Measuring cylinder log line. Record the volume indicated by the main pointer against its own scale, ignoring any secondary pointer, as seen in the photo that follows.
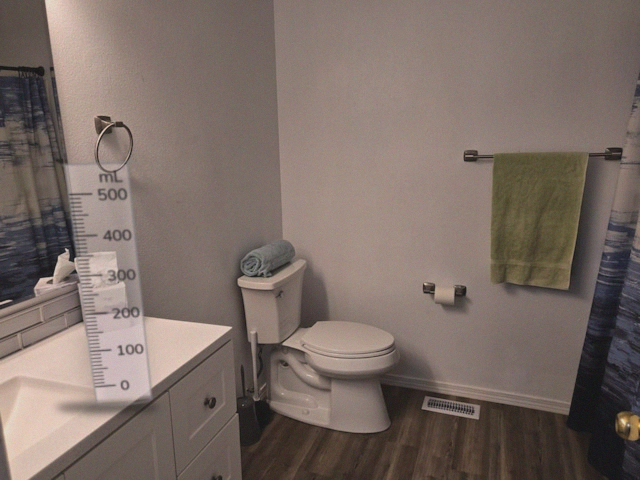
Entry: 200 mL
